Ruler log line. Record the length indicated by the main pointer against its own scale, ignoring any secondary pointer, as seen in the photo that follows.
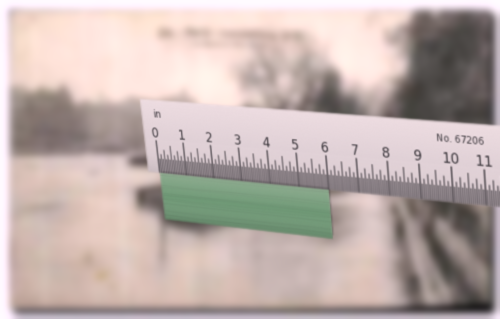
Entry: 6 in
